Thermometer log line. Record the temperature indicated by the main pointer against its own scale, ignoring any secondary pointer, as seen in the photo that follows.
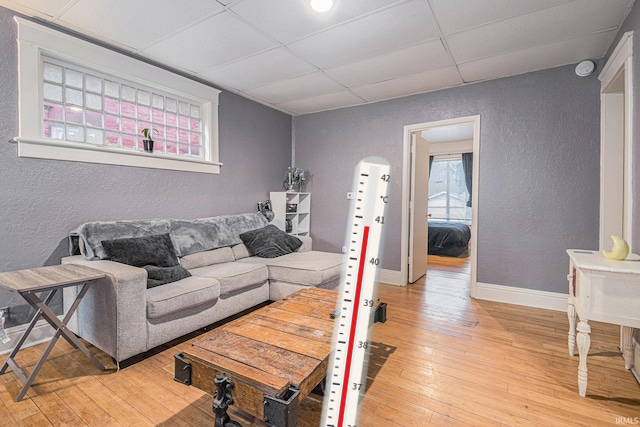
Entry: 40.8 °C
